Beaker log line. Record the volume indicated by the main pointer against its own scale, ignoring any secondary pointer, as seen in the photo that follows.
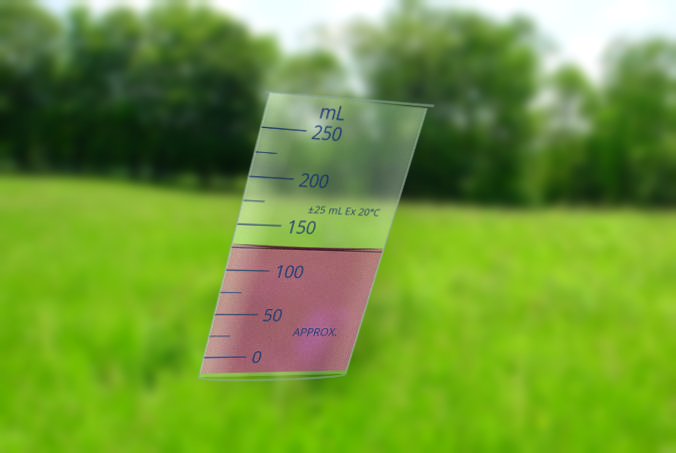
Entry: 125 mL
